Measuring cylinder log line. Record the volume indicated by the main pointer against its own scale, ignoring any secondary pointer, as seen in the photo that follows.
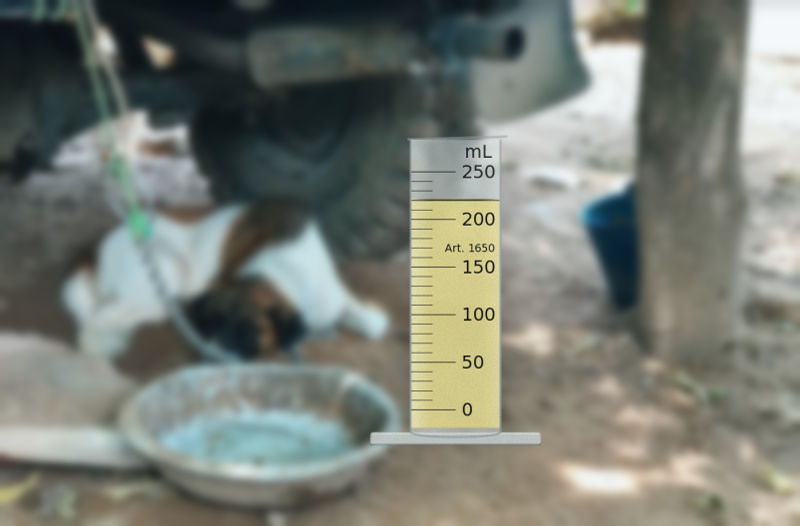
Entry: 220 mL
